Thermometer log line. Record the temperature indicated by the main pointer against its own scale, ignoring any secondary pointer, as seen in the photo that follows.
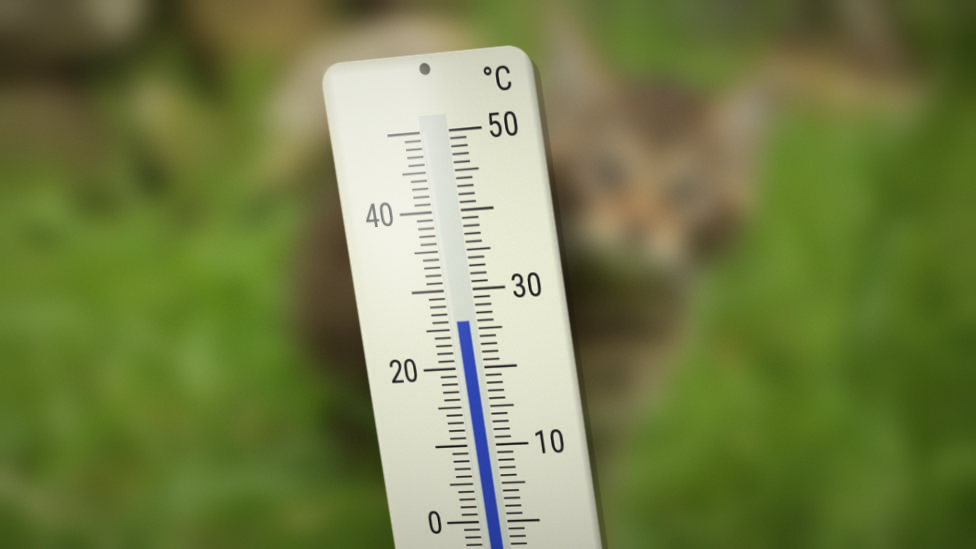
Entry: 26 °C
